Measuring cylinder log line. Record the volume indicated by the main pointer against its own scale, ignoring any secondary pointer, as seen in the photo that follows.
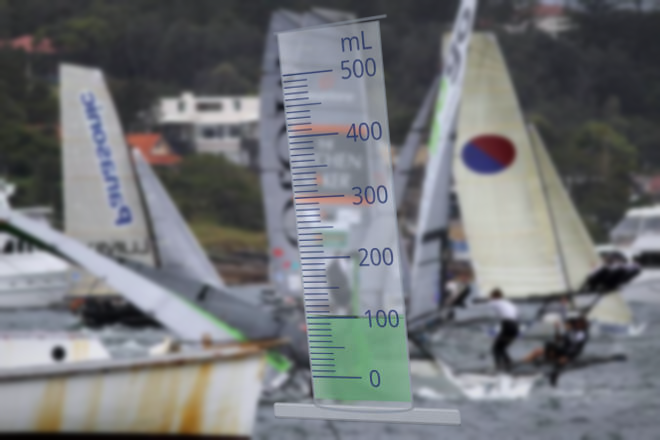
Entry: 100 mL
